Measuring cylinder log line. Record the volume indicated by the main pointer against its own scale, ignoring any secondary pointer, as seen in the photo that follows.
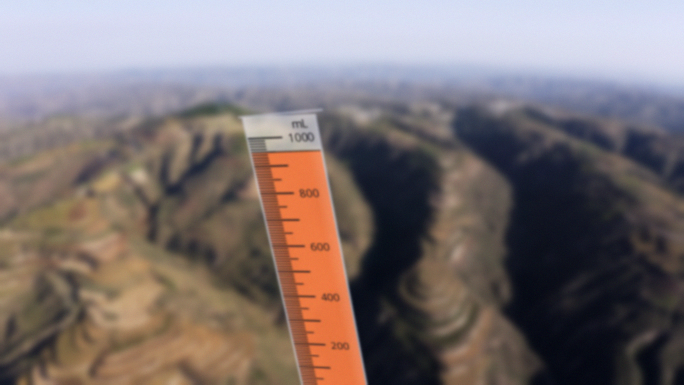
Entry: 950 mL
